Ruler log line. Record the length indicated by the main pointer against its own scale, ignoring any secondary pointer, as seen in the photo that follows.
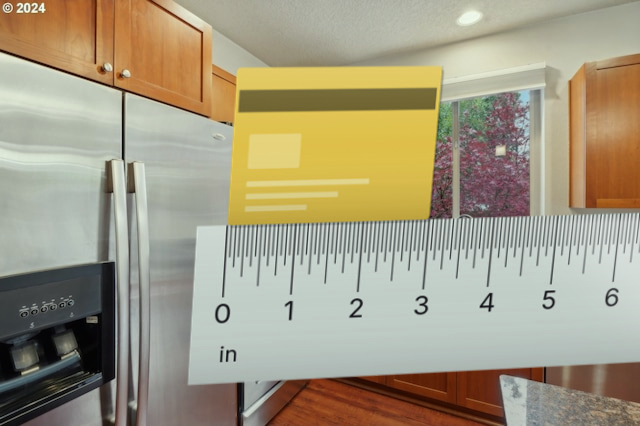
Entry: 3 in
